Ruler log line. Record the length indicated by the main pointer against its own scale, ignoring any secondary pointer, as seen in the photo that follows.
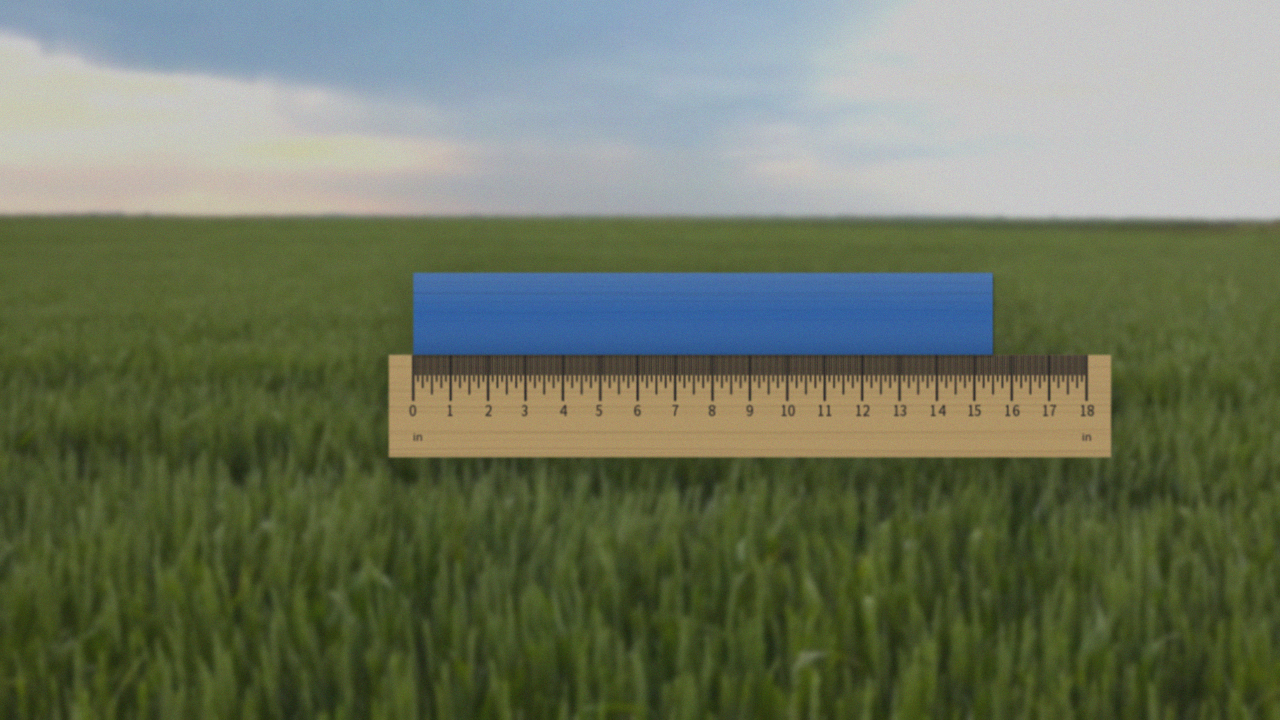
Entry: 15.5 in
